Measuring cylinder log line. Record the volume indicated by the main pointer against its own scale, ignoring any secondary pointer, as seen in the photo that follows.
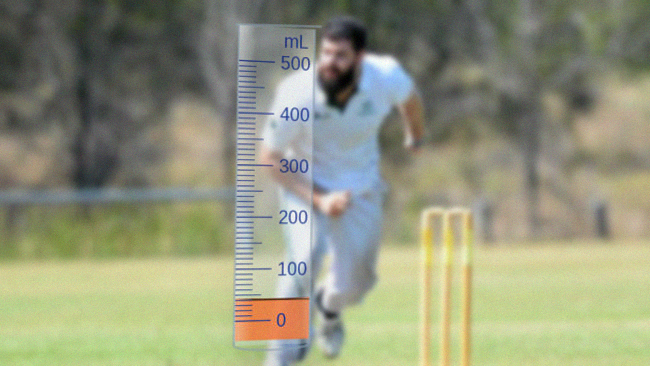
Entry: 40 mL
